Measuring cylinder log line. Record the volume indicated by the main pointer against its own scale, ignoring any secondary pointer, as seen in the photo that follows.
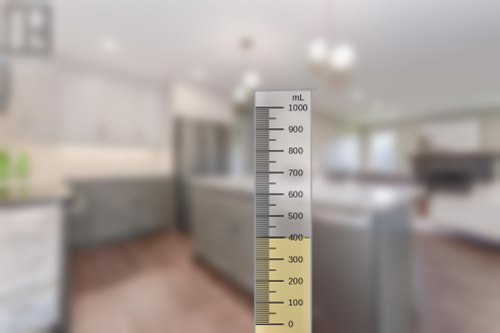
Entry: 400 mL
